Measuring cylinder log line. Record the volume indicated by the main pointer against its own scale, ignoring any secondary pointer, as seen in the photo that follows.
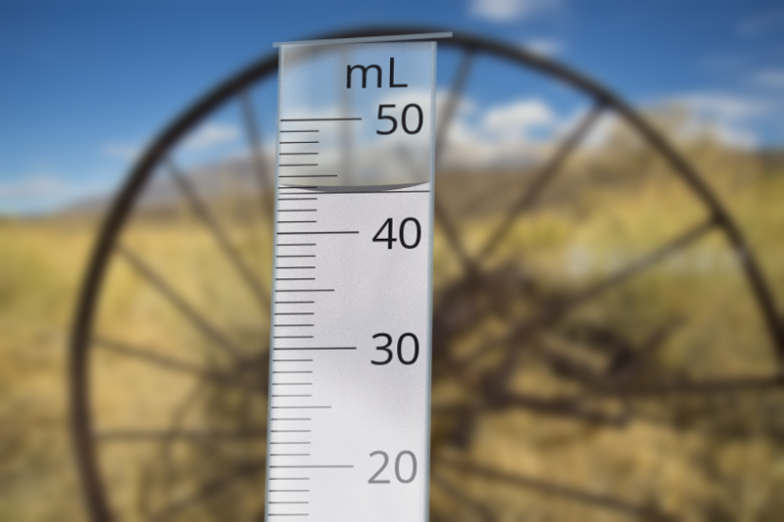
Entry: 43.5 mL
